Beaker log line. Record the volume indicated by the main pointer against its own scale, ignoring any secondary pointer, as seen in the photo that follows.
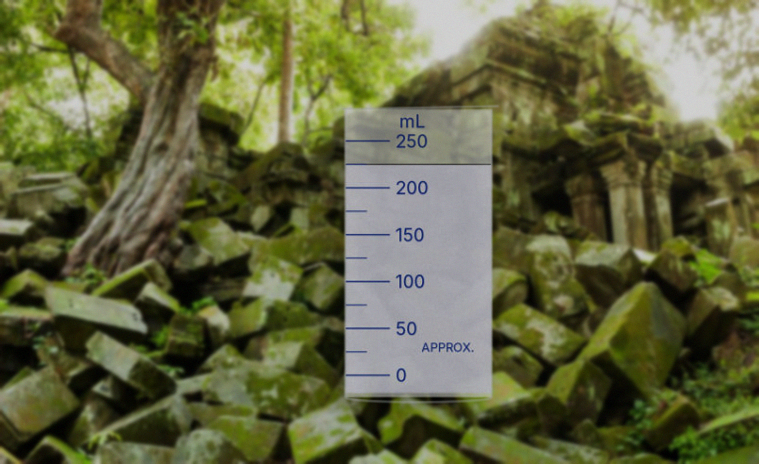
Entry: 225 mL
